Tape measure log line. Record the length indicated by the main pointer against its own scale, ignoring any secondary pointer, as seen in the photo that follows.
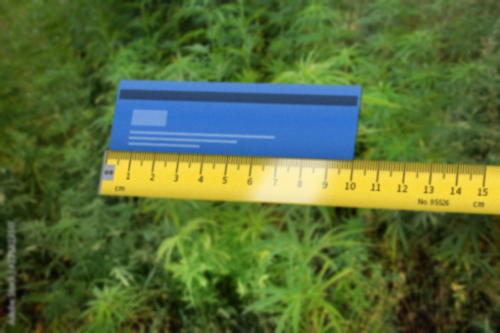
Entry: 10 cm
